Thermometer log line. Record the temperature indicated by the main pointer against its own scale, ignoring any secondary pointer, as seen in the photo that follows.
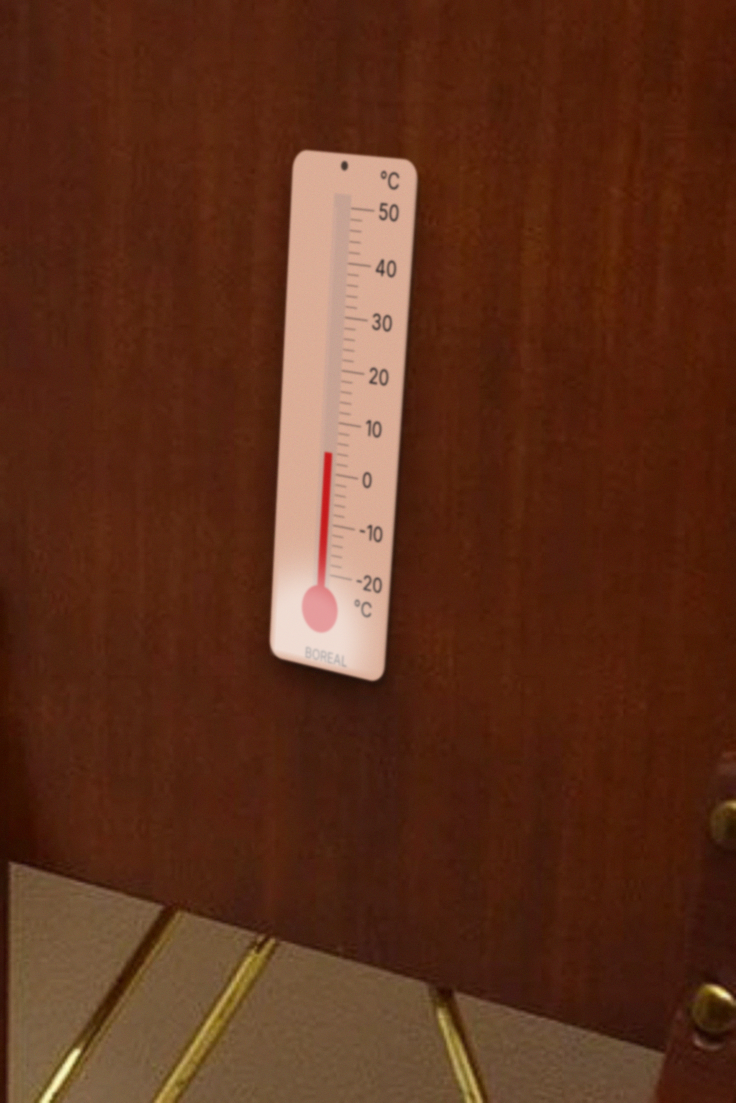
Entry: 4 °C
